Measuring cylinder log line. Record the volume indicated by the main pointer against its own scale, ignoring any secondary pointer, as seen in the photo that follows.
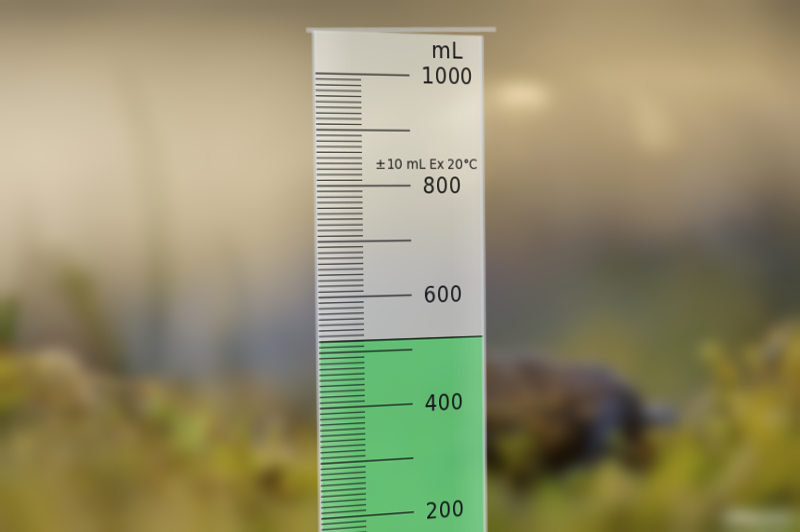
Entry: 520 mL
